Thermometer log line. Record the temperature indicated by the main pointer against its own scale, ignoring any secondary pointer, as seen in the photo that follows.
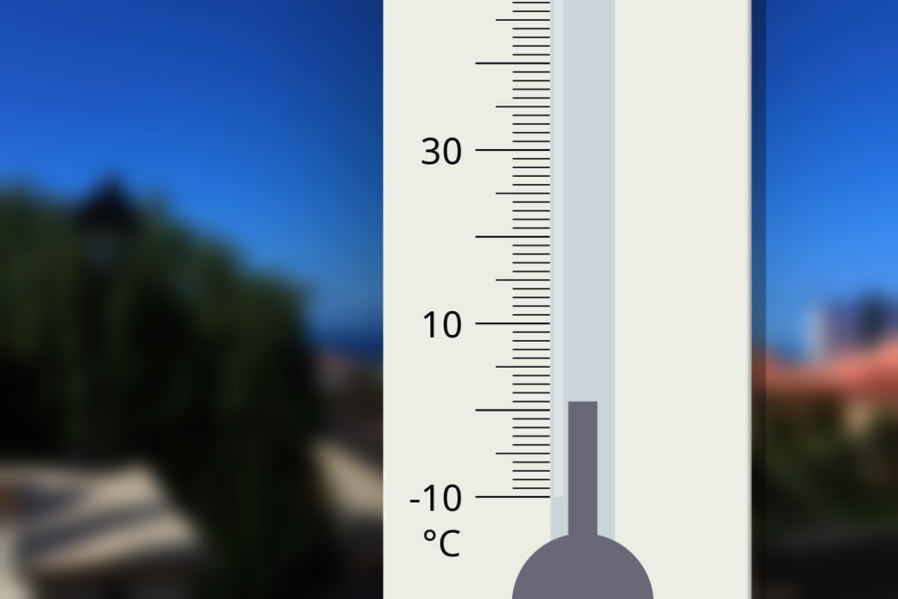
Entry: 1 °C
